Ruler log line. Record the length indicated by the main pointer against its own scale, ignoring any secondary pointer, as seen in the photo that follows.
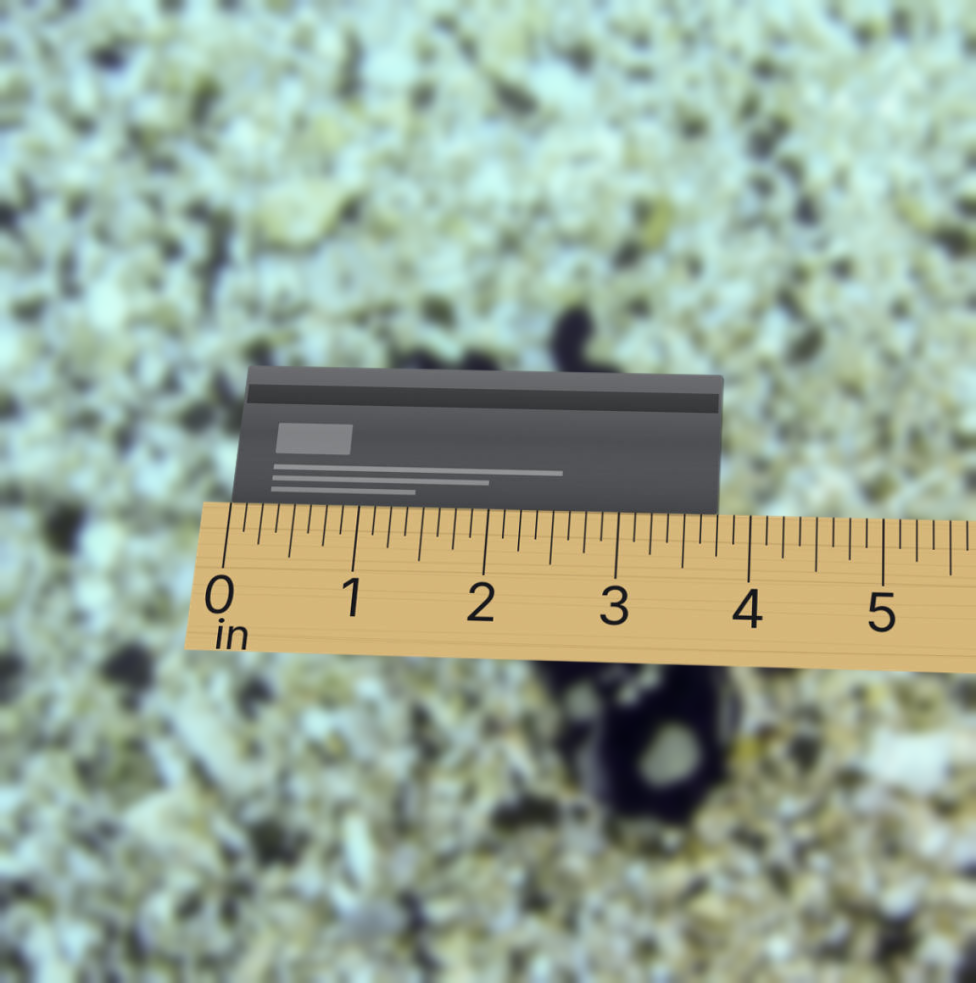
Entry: 3.75 in
